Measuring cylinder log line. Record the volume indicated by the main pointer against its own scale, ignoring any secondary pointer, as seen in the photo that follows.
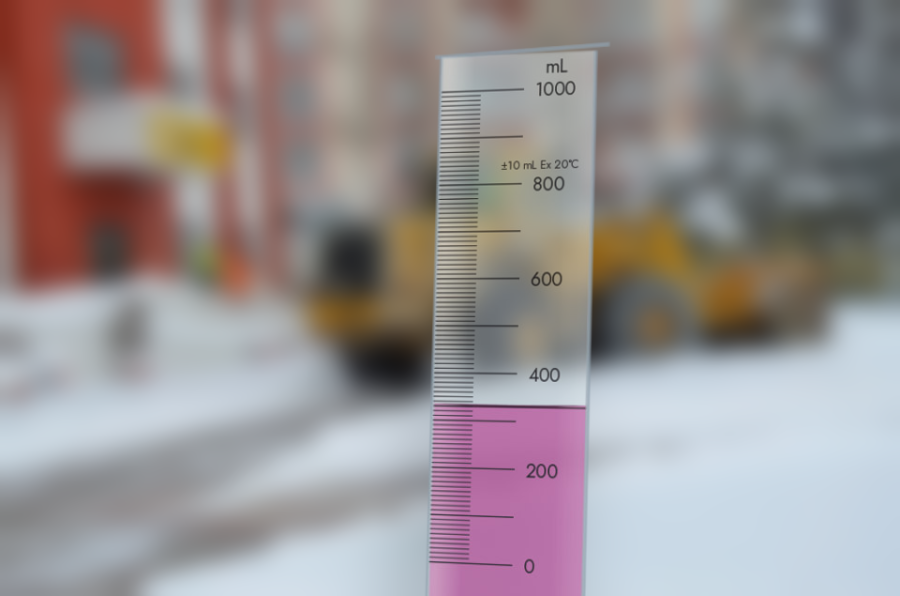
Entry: 330 mL
